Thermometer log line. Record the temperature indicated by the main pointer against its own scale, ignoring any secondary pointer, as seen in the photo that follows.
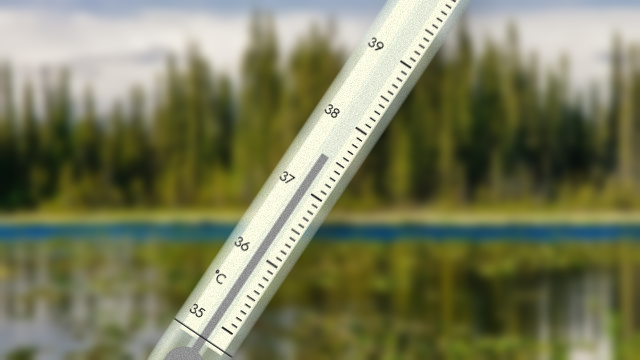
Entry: 37.5 °C
